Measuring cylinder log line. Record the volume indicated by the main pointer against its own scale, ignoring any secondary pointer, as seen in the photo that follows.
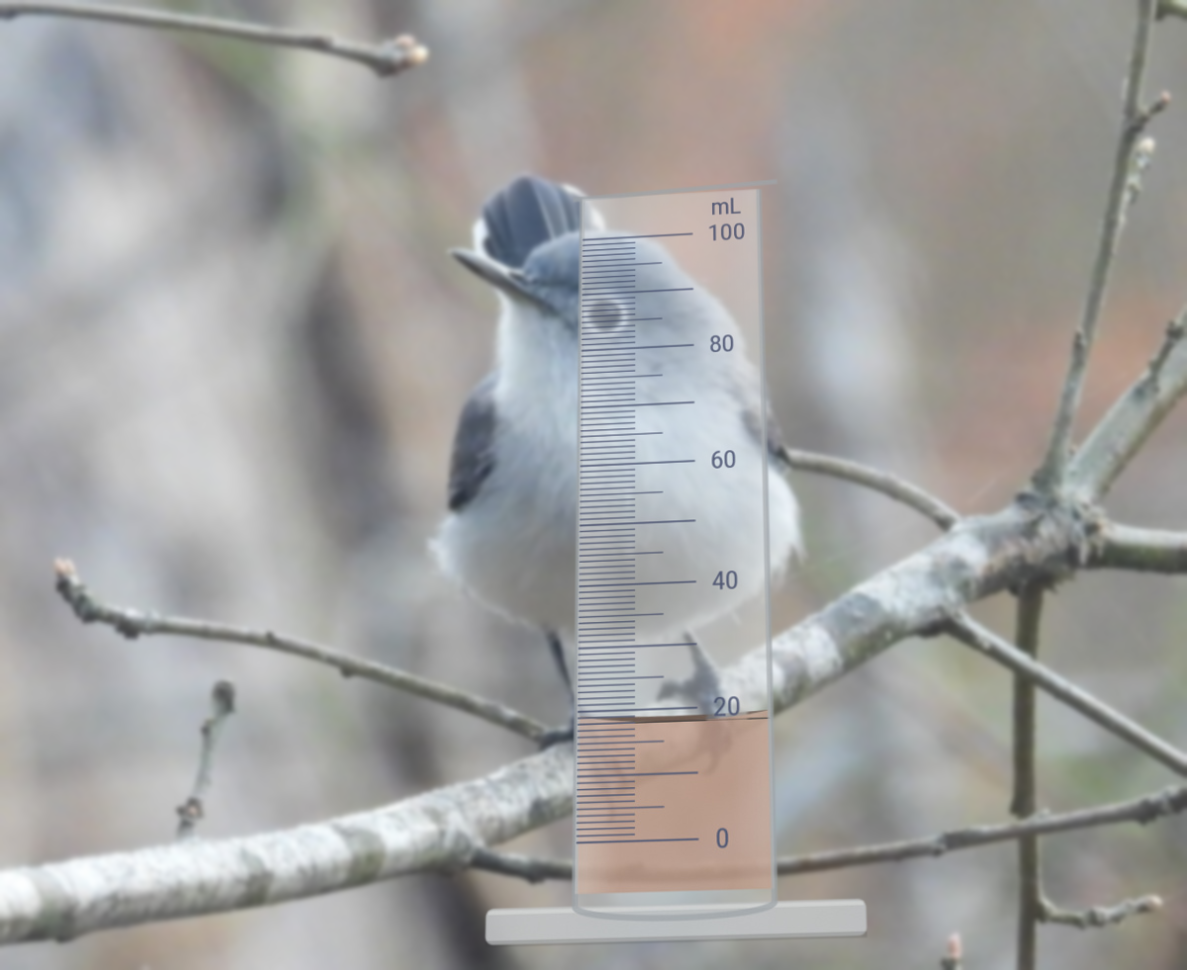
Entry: 18 mL
